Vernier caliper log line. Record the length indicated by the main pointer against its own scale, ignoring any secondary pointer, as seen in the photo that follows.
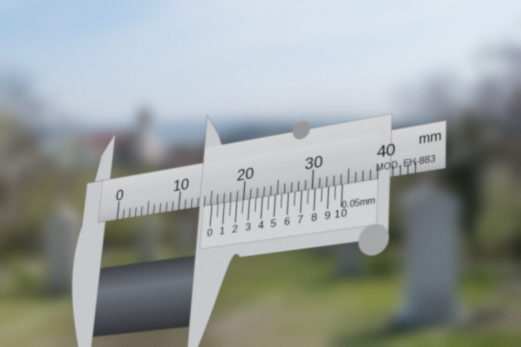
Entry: 15.2 mm
